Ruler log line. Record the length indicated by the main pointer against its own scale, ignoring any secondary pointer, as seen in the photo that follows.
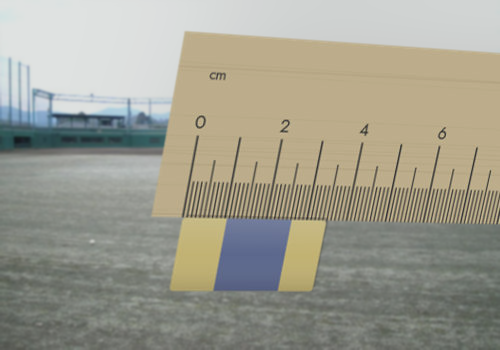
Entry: 3.5 cm
